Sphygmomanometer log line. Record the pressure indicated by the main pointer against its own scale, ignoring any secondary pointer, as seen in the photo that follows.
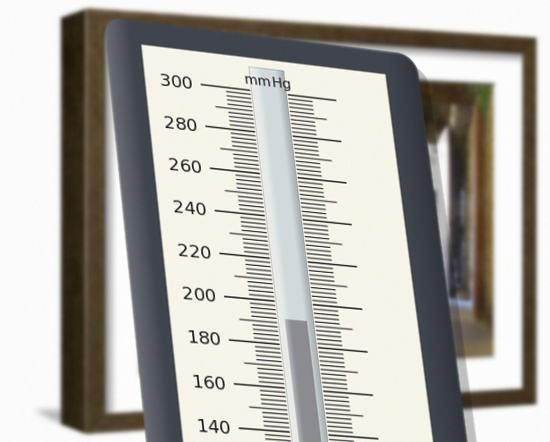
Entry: 192 mmHg
